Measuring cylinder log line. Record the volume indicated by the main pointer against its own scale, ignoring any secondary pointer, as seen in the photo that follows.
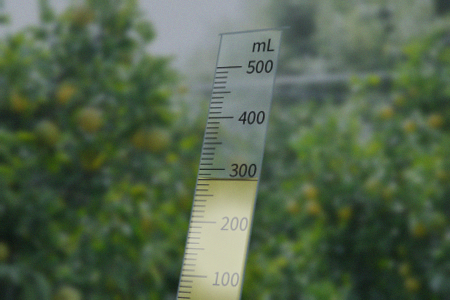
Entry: 280 mL
